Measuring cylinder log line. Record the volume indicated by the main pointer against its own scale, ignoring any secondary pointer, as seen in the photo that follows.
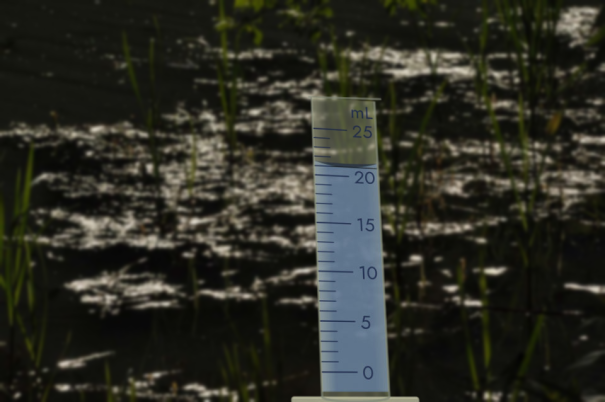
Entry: 21 mL
